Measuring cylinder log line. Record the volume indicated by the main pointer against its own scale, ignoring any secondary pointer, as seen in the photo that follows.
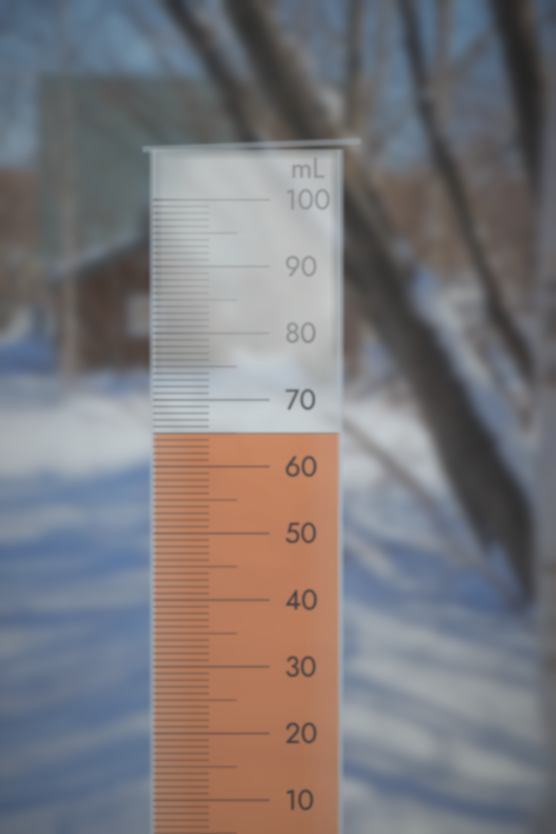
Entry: 65 mL
